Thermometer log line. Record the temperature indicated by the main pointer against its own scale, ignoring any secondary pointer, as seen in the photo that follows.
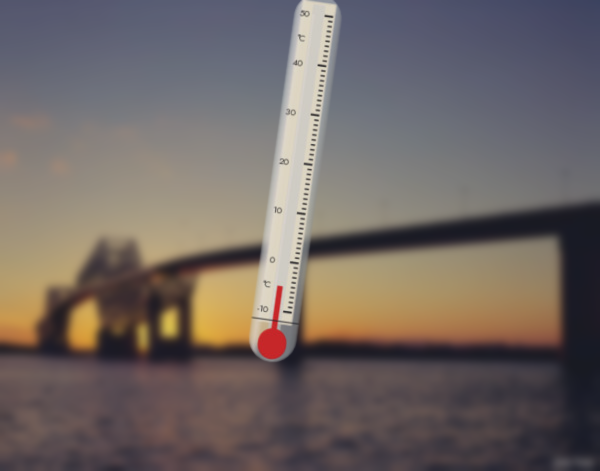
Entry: -5 °C
